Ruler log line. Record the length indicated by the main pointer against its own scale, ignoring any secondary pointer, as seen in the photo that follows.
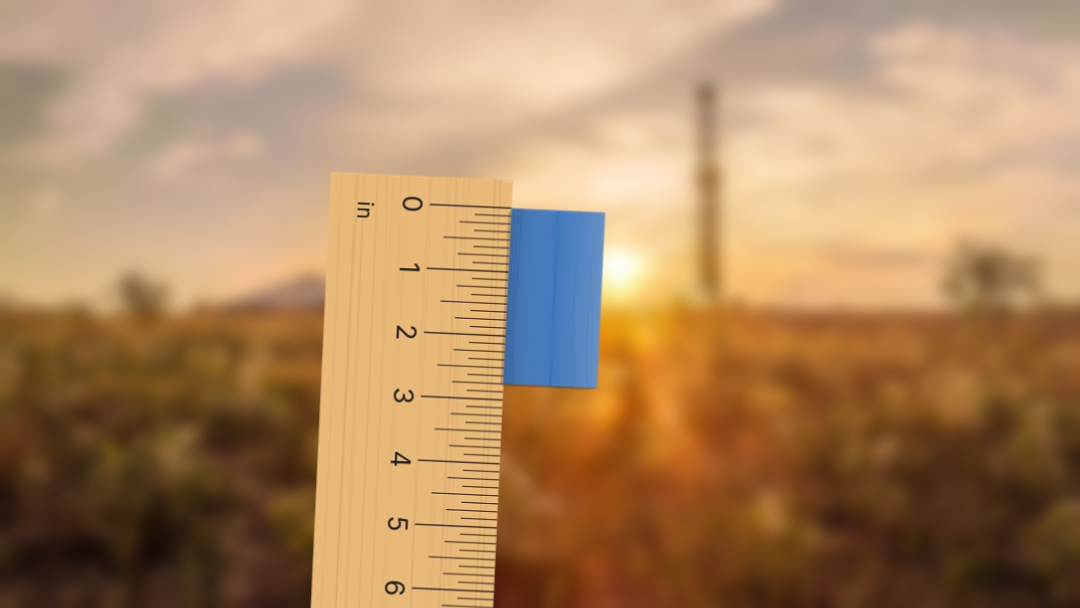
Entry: 2.75 in
